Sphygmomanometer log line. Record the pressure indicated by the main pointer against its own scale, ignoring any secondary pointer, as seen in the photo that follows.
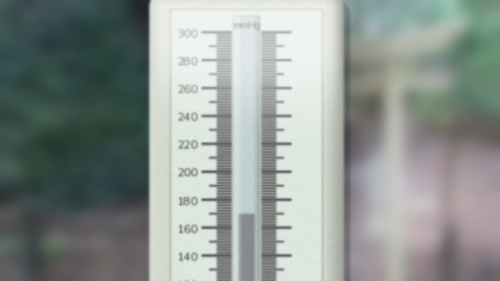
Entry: 170 mmHg
